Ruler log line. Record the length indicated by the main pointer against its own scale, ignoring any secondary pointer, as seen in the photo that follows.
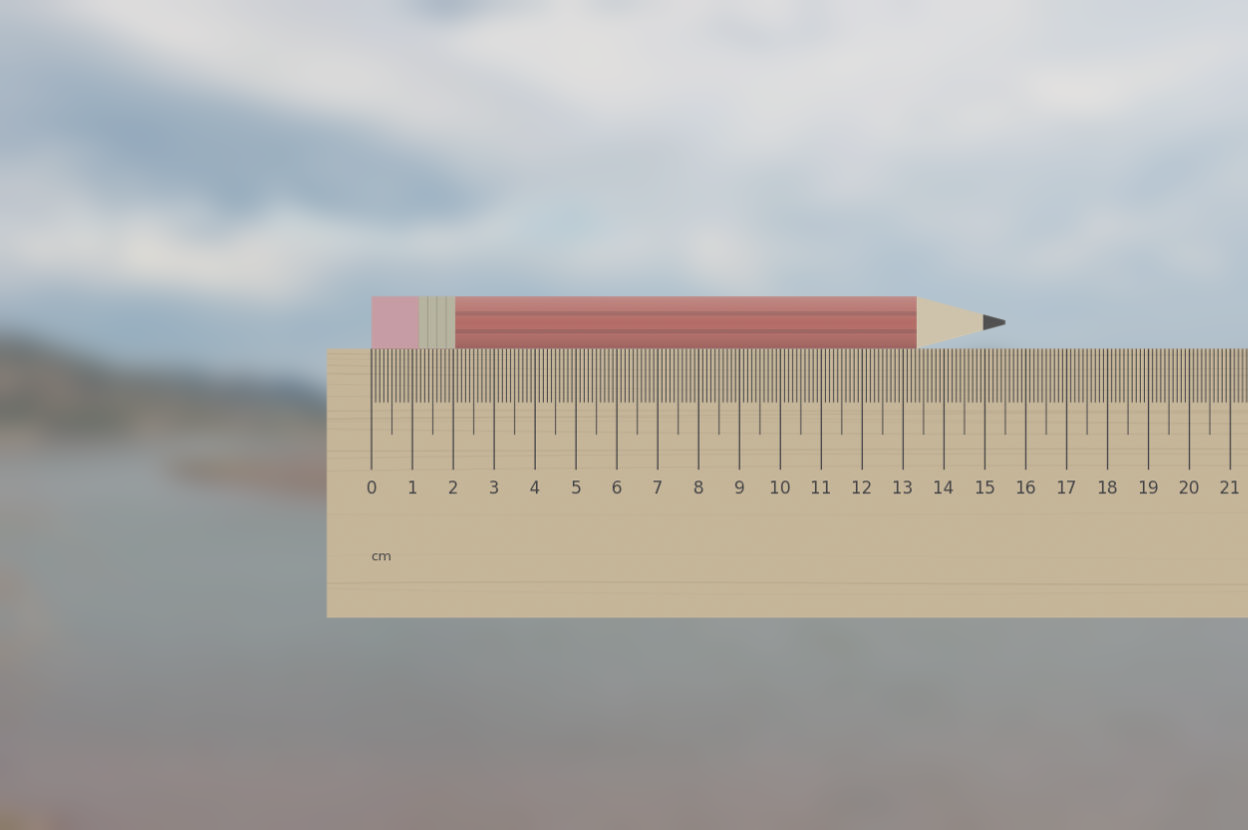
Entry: 15.5 cm
